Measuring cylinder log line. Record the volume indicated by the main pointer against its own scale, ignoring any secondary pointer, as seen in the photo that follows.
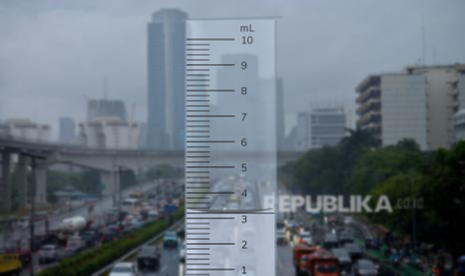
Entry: 3.2 mL
